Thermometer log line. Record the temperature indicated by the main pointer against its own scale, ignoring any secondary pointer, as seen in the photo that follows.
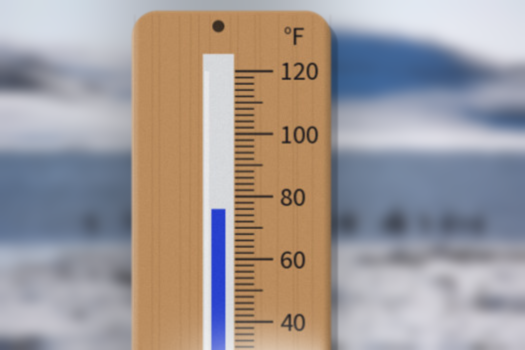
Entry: 76 °F
